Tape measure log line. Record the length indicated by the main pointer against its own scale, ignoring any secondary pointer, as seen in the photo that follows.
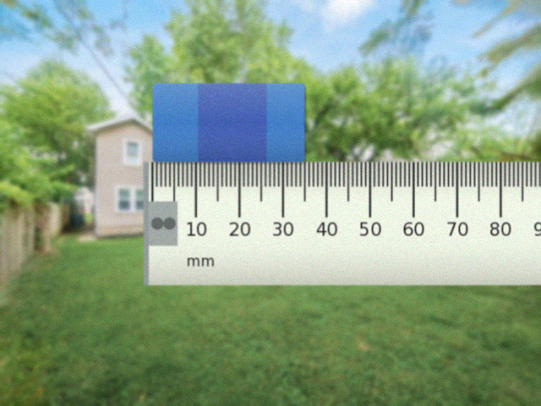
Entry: 35 mm
